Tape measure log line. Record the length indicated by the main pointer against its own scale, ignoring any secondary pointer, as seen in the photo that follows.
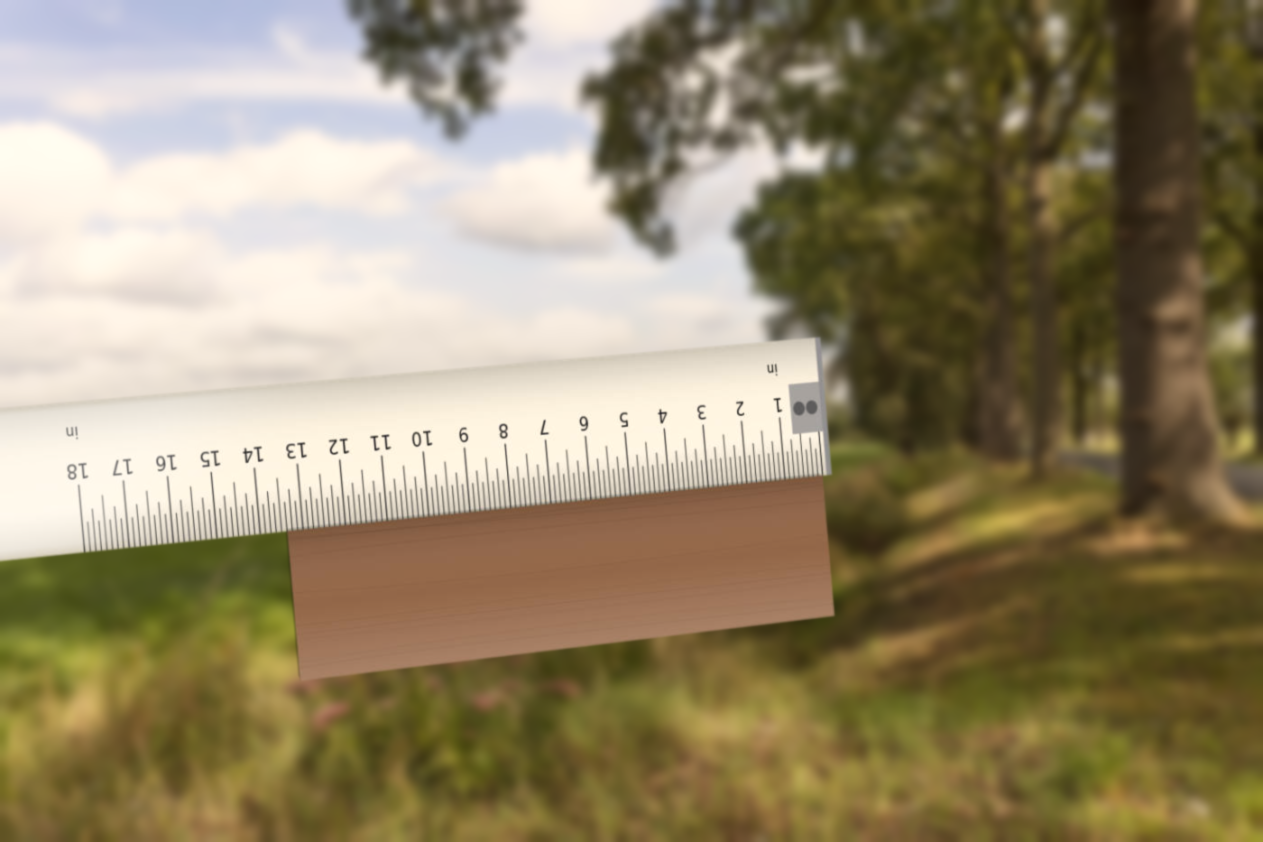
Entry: 13.375 in
